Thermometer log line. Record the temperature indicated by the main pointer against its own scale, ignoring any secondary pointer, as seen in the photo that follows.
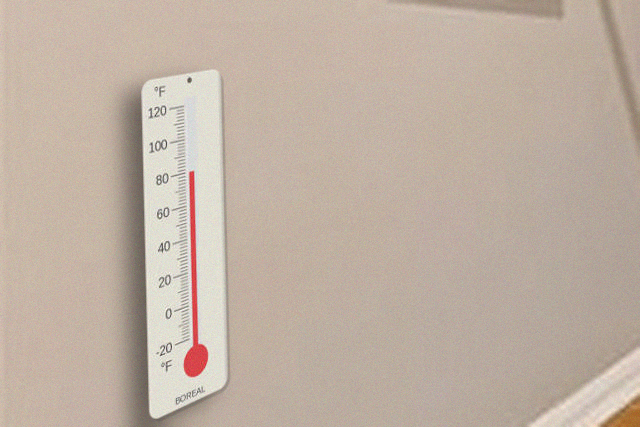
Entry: 80 °F
